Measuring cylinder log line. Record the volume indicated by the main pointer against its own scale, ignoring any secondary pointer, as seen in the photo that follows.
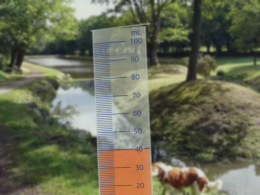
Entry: 40 mL
